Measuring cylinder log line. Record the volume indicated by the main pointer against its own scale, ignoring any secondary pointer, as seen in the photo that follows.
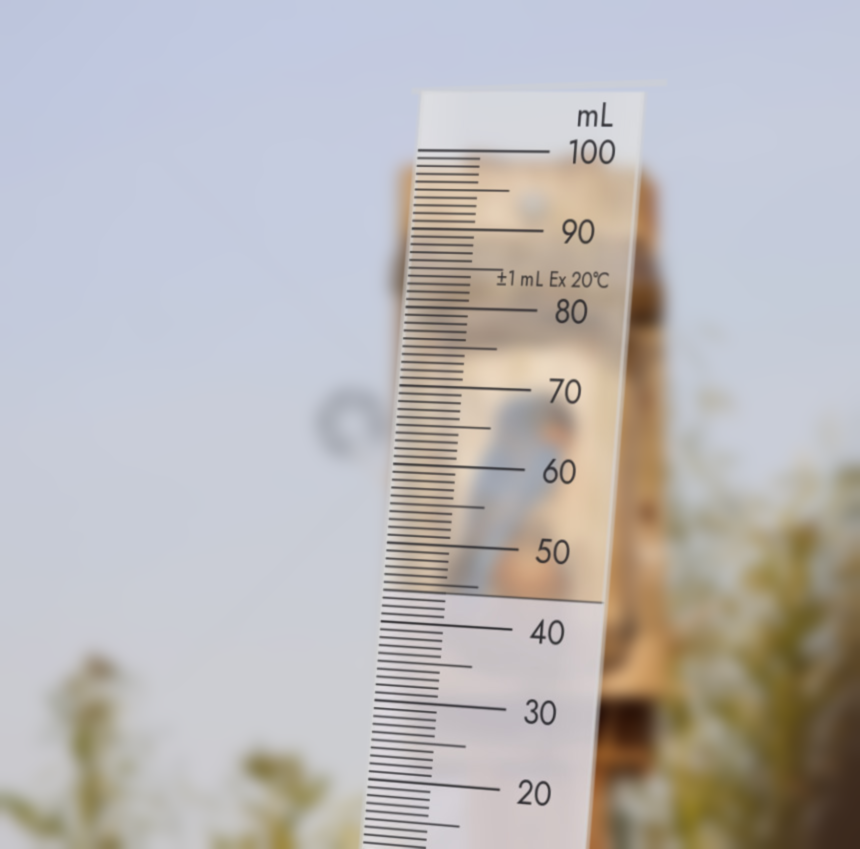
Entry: 44 mL
